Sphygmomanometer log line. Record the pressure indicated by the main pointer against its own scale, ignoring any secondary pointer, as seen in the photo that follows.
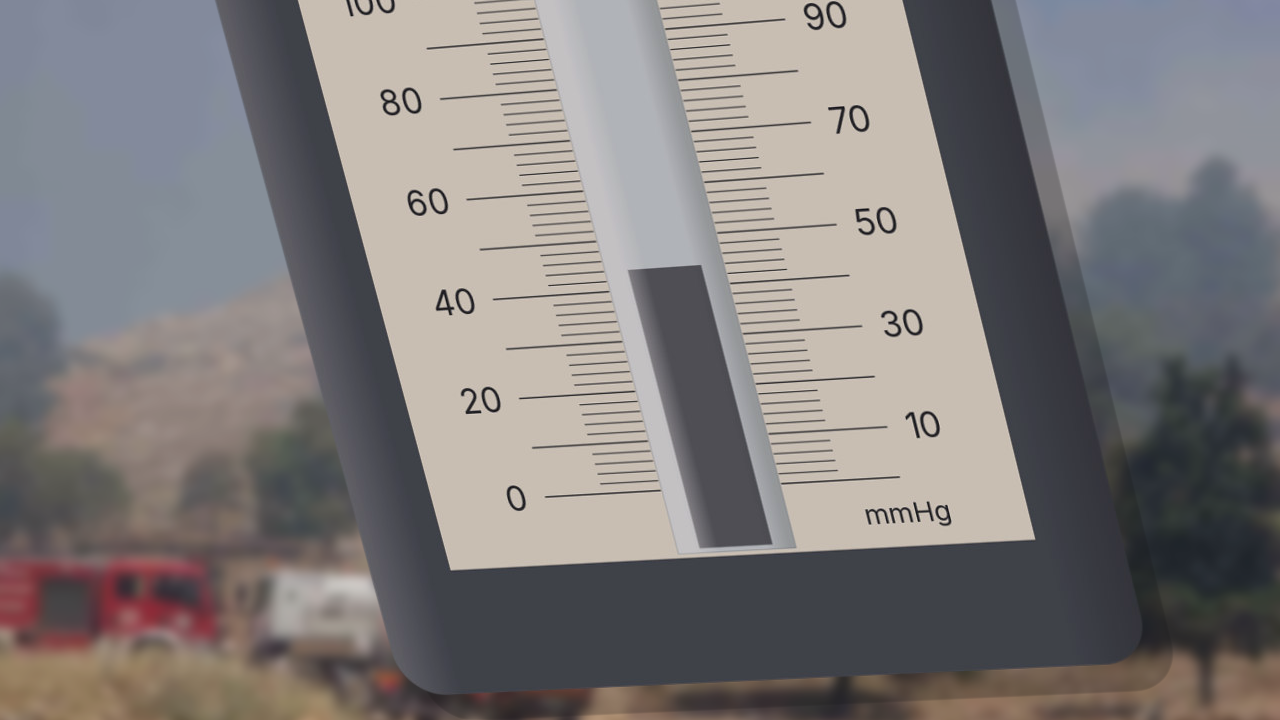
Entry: 44 mmHg
